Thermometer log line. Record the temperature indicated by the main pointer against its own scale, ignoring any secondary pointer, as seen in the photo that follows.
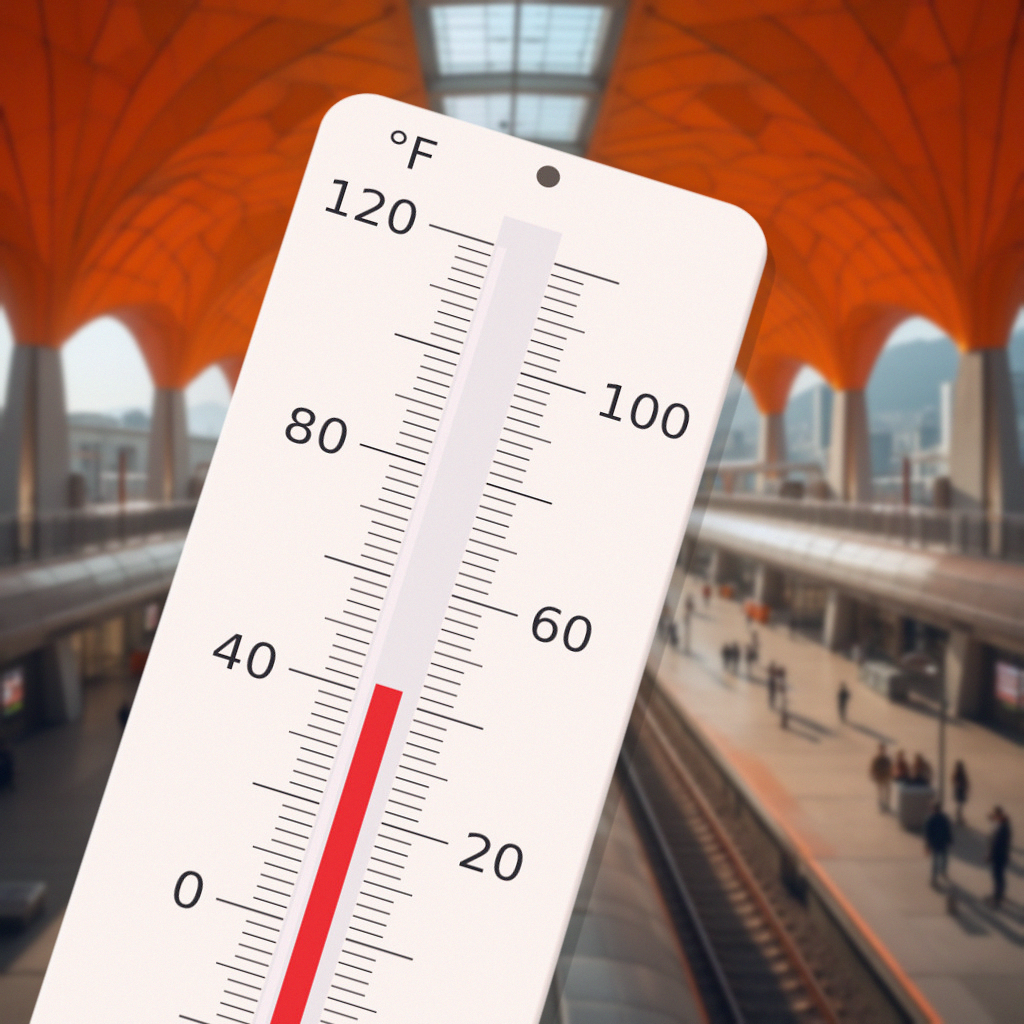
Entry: 42 °F
